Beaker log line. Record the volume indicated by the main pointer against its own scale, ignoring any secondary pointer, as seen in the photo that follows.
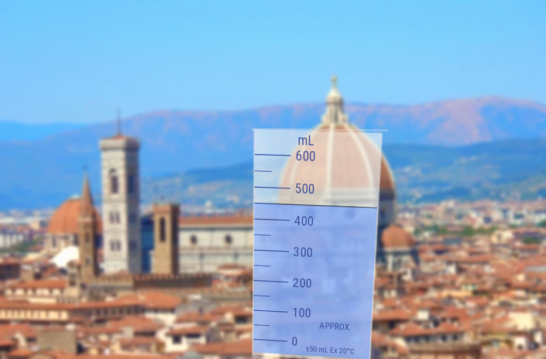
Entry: 450 mL
